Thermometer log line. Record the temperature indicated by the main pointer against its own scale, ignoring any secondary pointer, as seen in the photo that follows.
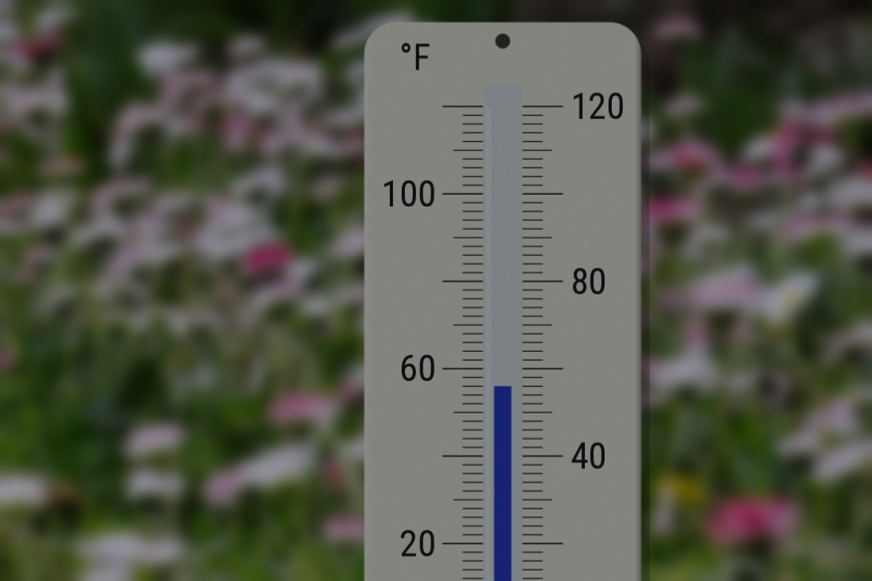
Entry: 56 °F
